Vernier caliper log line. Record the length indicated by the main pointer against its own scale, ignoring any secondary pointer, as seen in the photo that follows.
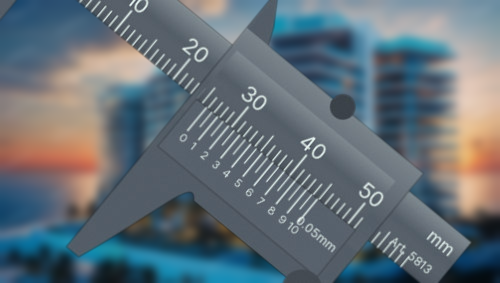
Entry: 25.8 mm
